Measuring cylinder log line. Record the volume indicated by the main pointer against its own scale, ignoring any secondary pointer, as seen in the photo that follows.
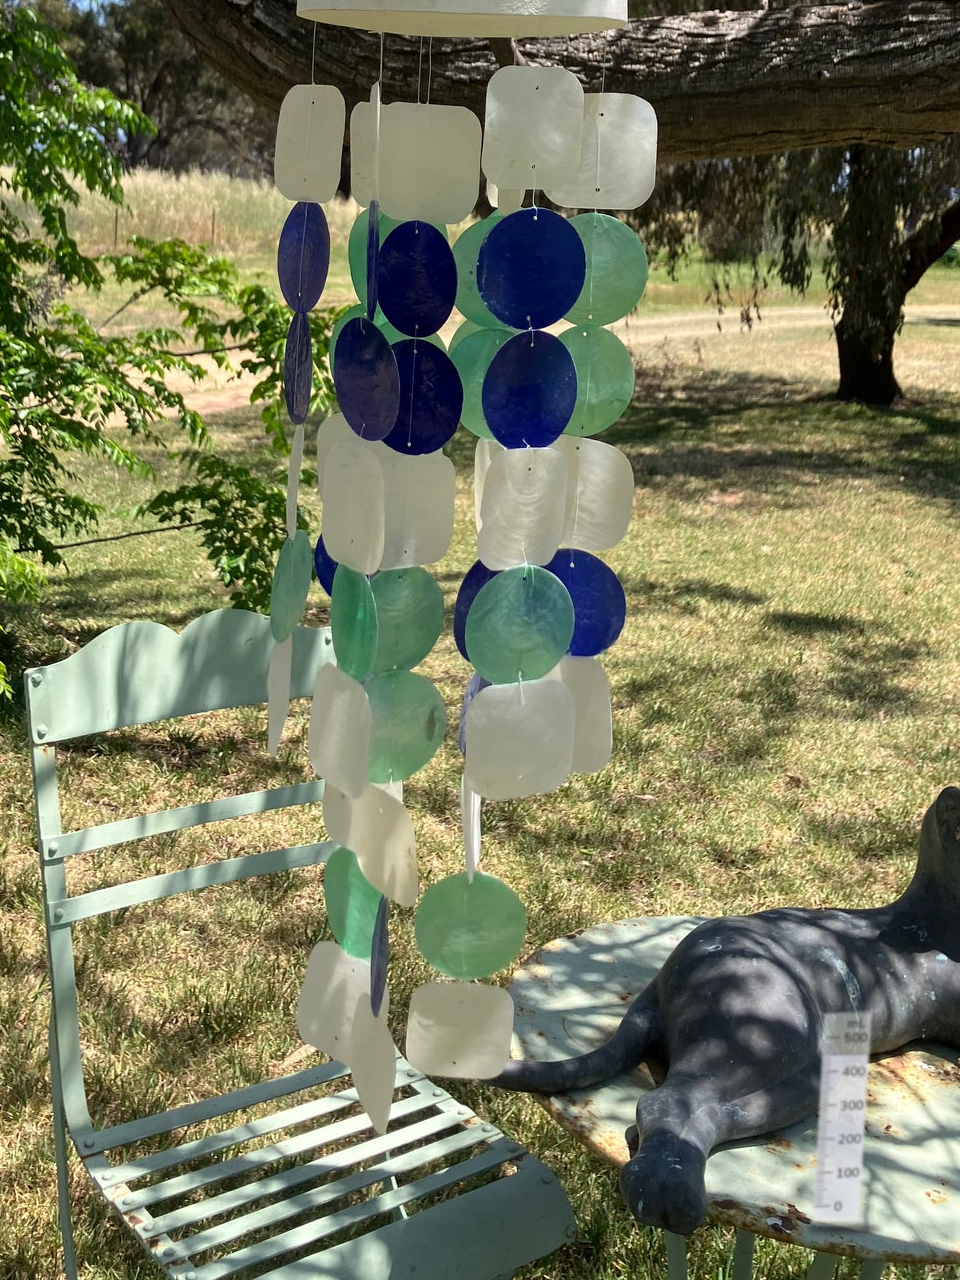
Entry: 450 mL
